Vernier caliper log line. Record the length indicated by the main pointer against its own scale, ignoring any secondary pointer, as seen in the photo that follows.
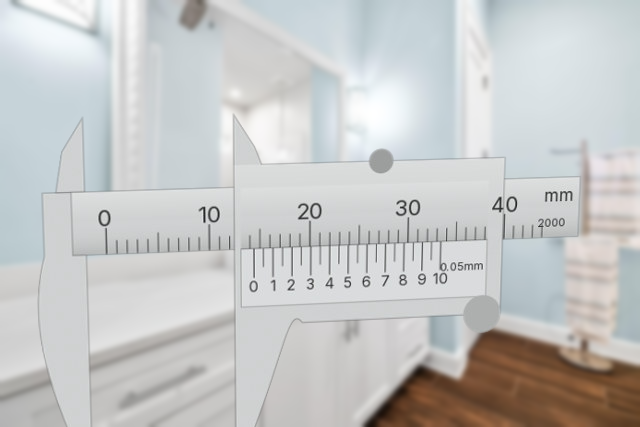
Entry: 14.4 mm
